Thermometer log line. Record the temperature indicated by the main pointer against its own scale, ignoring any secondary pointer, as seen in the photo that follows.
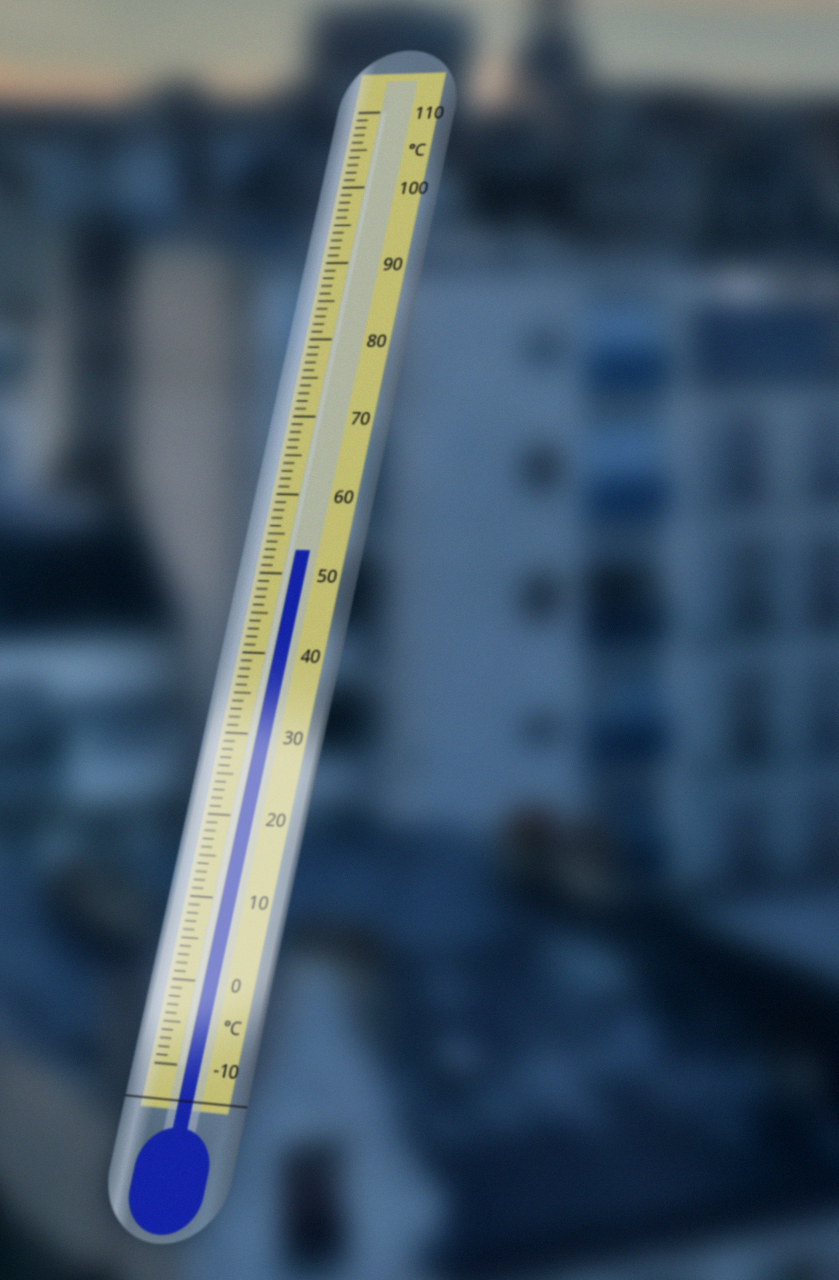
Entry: 53 °C
